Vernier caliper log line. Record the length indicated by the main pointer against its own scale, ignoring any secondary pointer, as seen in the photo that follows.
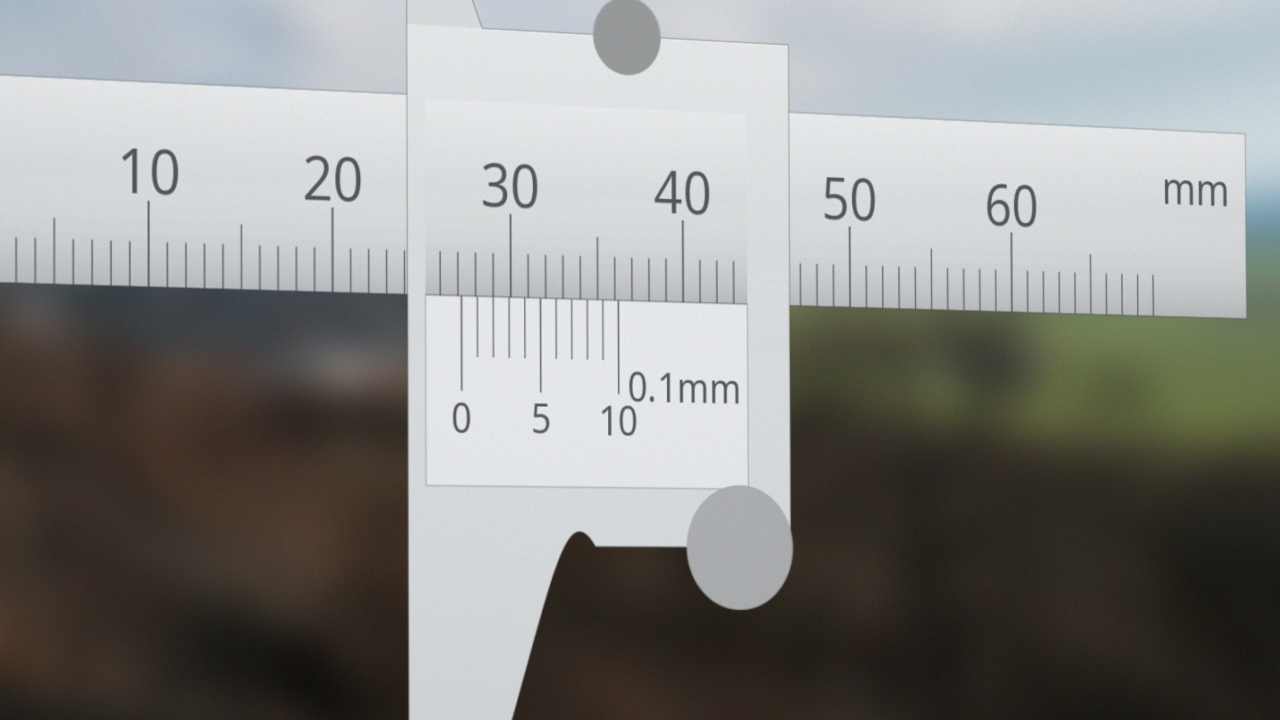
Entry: 27.2 mm
